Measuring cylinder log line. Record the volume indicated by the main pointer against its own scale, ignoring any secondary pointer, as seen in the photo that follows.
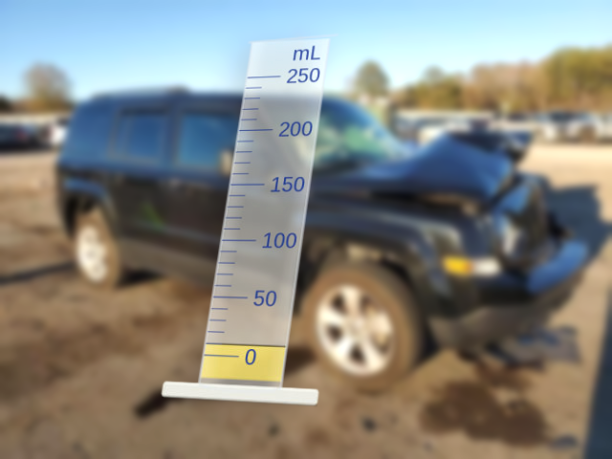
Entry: 10 mL
